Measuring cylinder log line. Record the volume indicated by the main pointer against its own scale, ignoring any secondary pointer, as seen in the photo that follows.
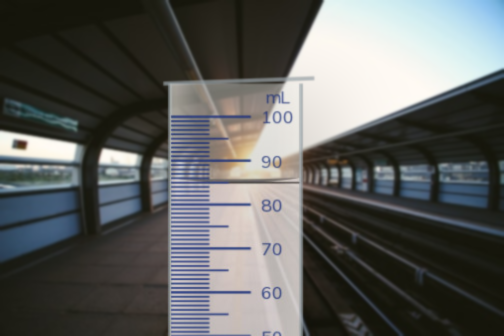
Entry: 85 mL
